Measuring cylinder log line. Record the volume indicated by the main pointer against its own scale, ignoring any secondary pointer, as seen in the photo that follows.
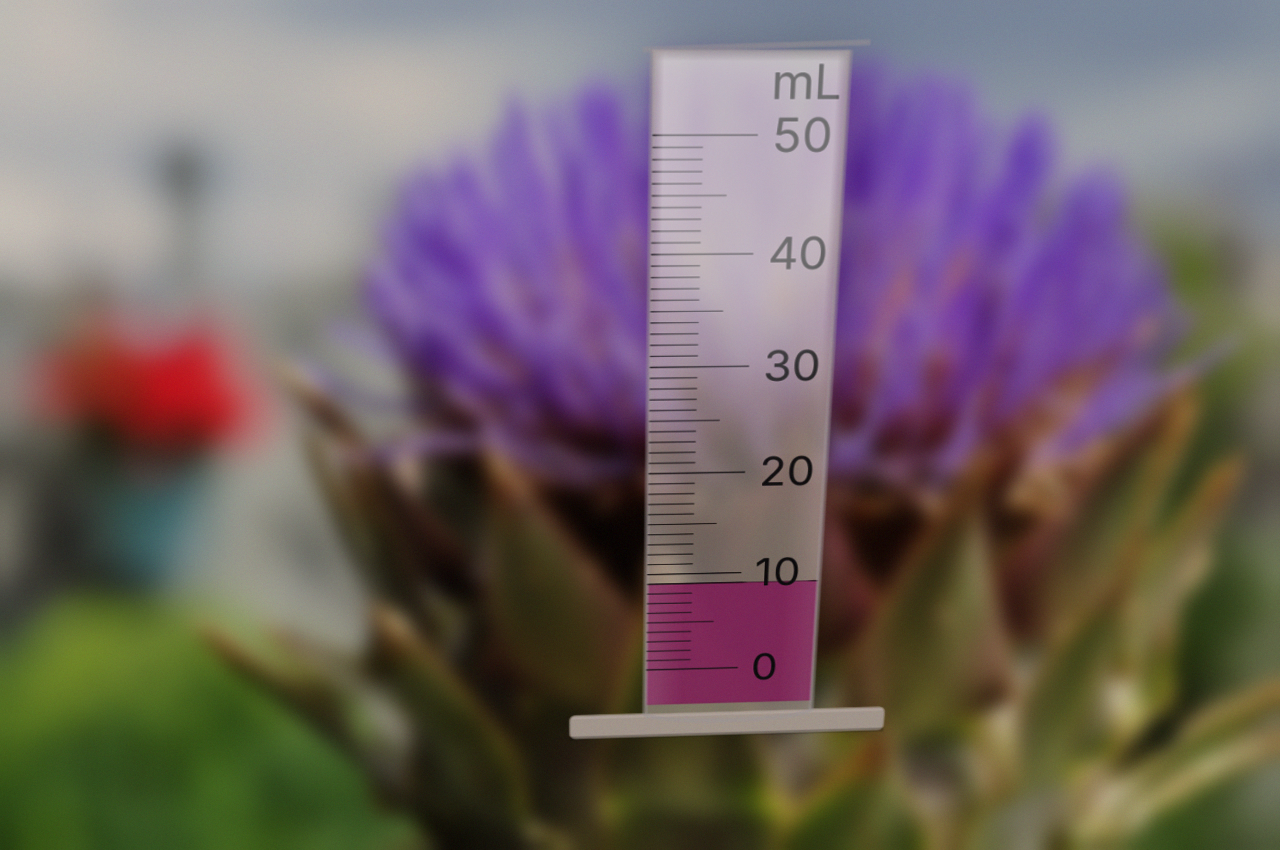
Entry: 9 mL
